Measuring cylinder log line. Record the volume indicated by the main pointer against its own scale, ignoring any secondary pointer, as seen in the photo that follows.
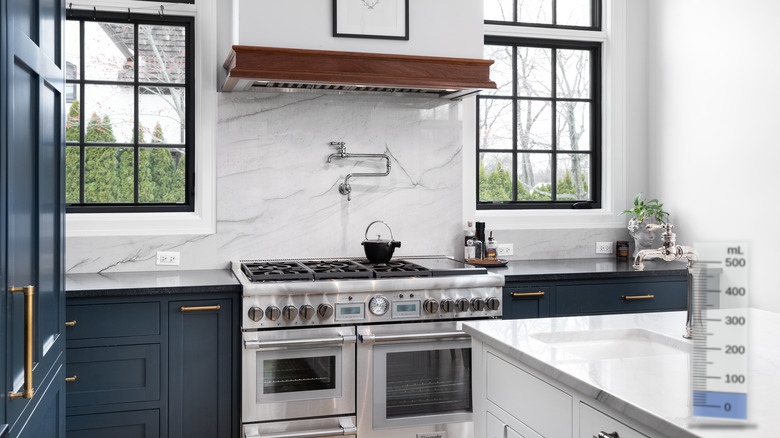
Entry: 50 mL
